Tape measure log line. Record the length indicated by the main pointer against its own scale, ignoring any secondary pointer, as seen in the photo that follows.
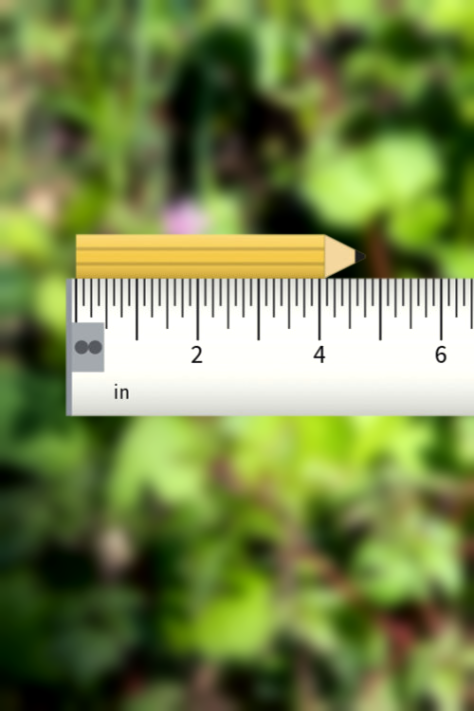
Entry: 4.75 in
